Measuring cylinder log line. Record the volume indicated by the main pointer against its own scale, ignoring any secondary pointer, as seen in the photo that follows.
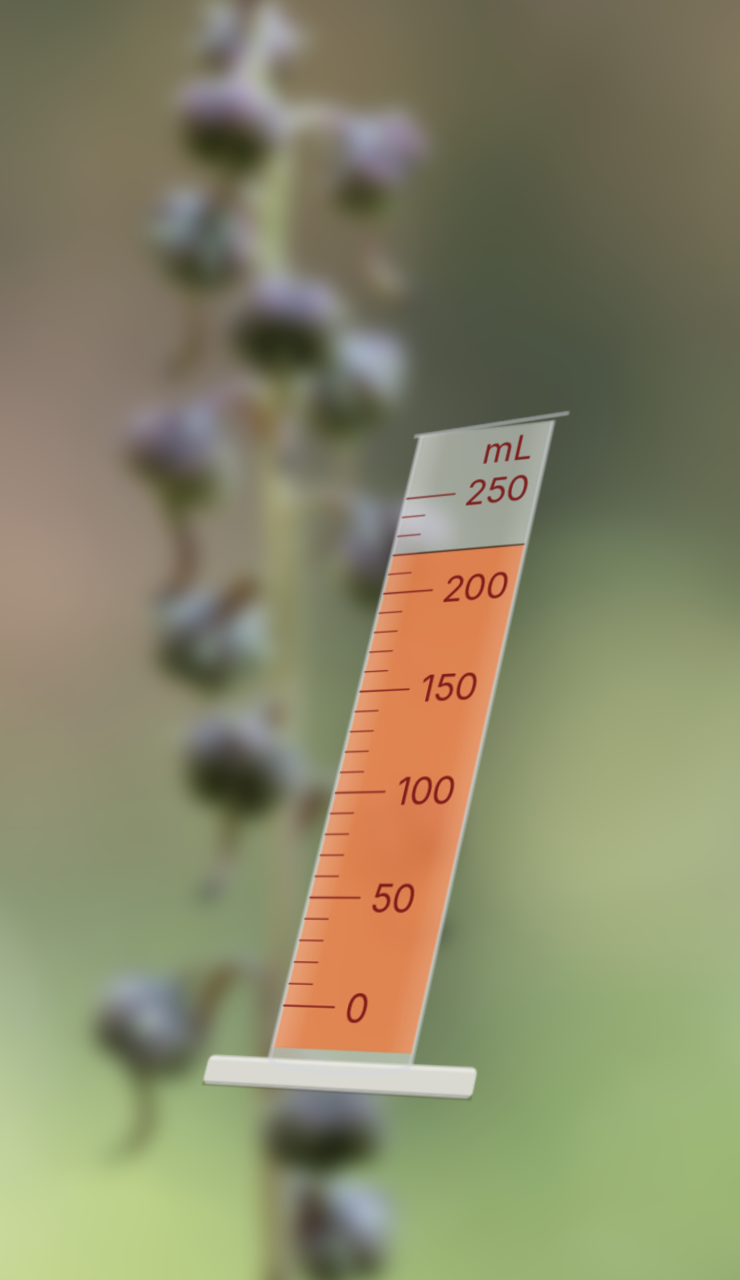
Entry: 220 mL
